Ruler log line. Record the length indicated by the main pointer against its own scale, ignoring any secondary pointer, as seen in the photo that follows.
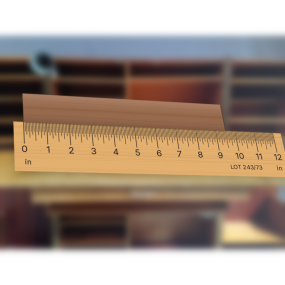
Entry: 9.5 in
